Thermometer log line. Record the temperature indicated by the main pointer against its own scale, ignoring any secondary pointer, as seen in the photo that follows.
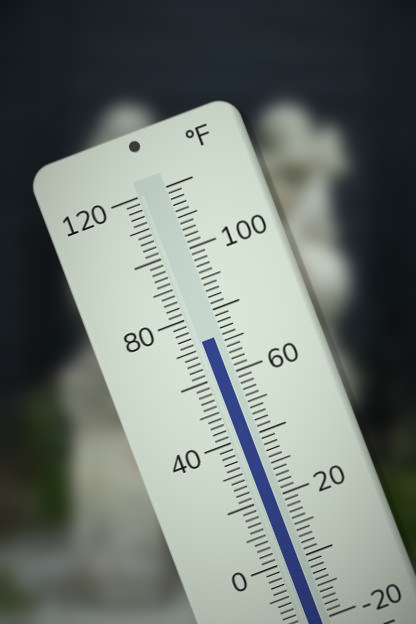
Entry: 72 °F
